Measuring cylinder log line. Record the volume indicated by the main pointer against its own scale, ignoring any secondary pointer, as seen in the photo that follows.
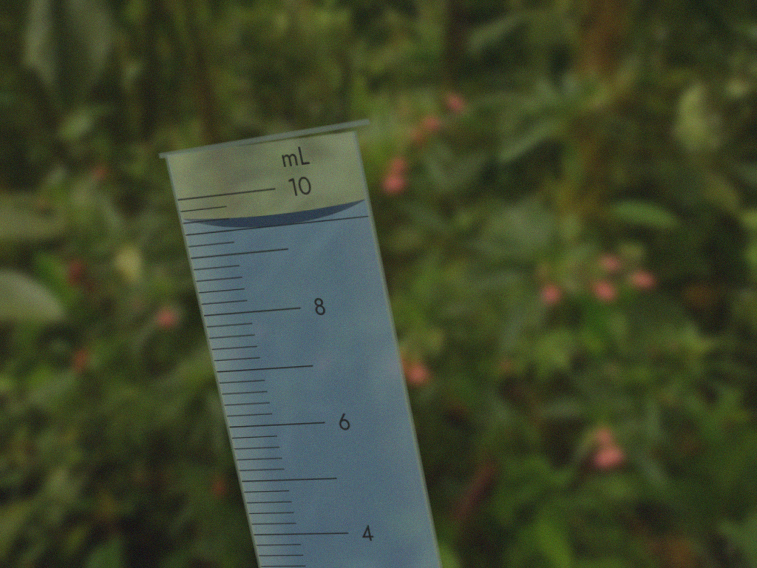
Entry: 9.4 mL
